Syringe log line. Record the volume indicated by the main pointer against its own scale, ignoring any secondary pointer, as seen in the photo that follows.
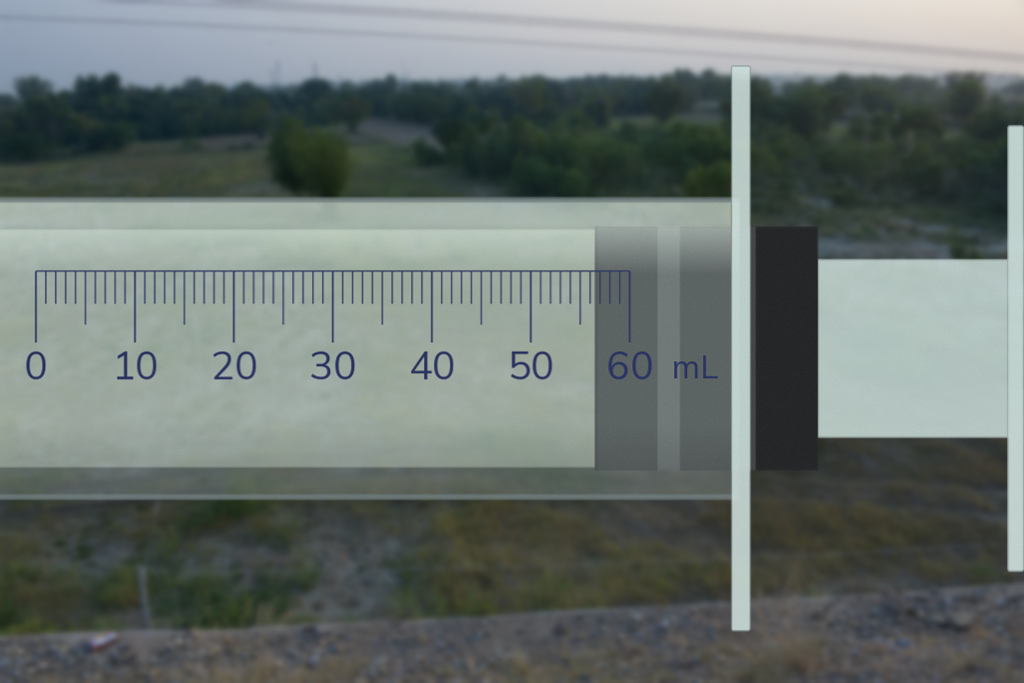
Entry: 56.5 mL
